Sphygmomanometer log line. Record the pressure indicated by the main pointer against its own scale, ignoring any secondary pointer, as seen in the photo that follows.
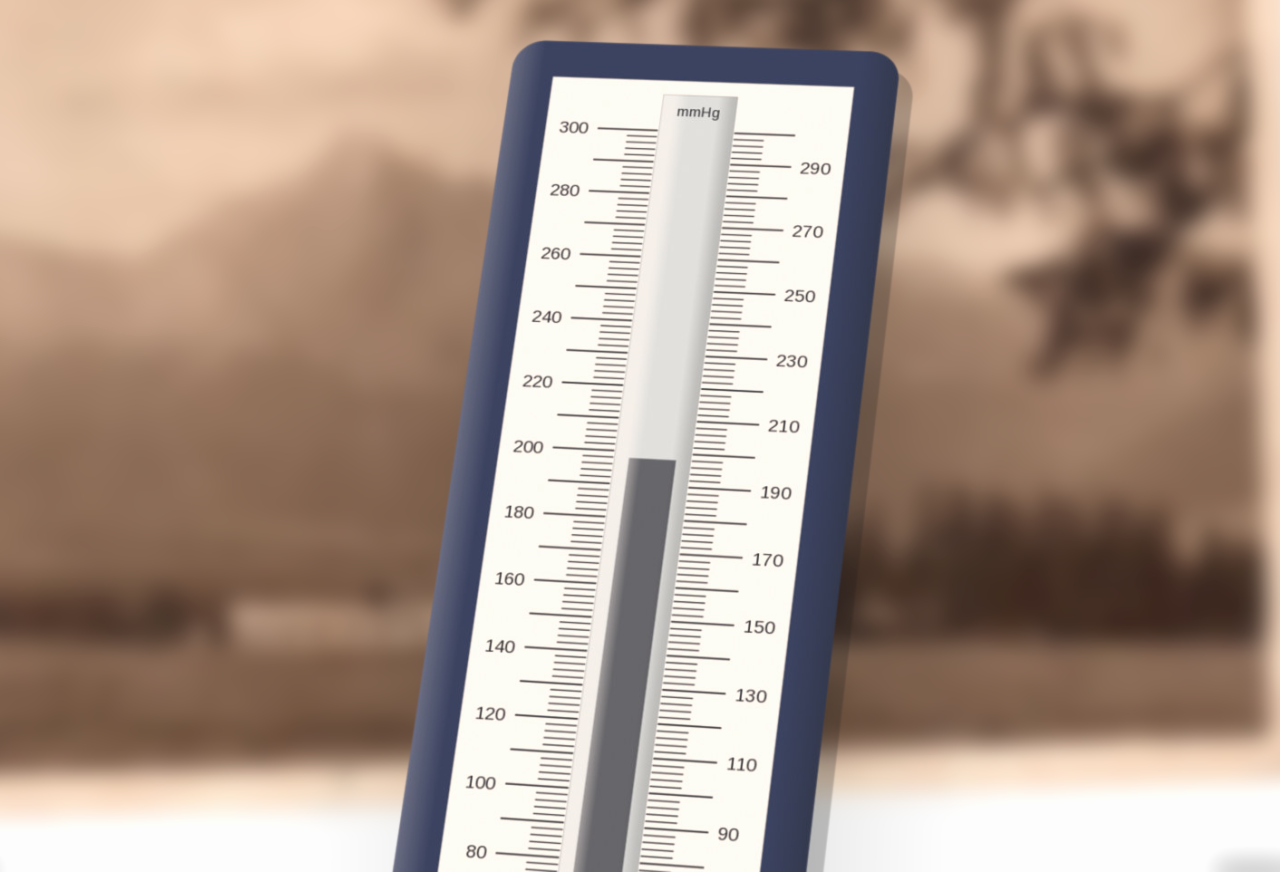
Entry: 198 mmHg
